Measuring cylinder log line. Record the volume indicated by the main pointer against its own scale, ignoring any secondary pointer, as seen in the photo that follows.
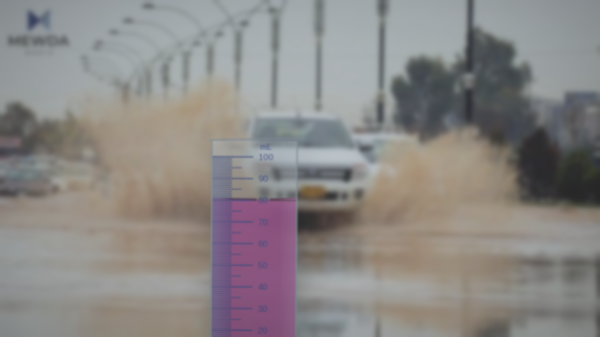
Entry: 80 mL
